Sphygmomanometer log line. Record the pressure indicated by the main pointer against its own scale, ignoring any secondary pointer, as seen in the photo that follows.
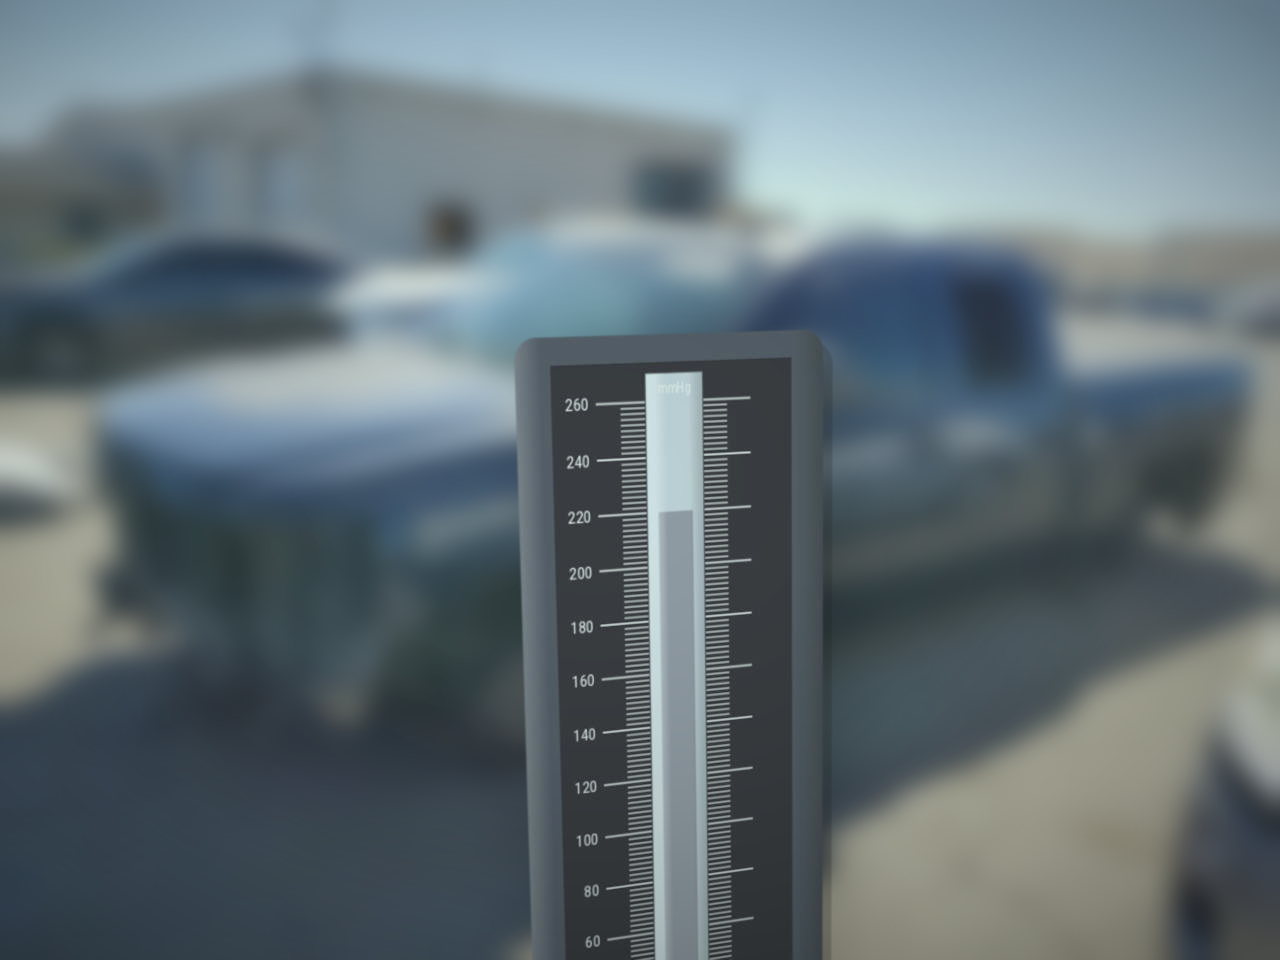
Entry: 220 mmHg
